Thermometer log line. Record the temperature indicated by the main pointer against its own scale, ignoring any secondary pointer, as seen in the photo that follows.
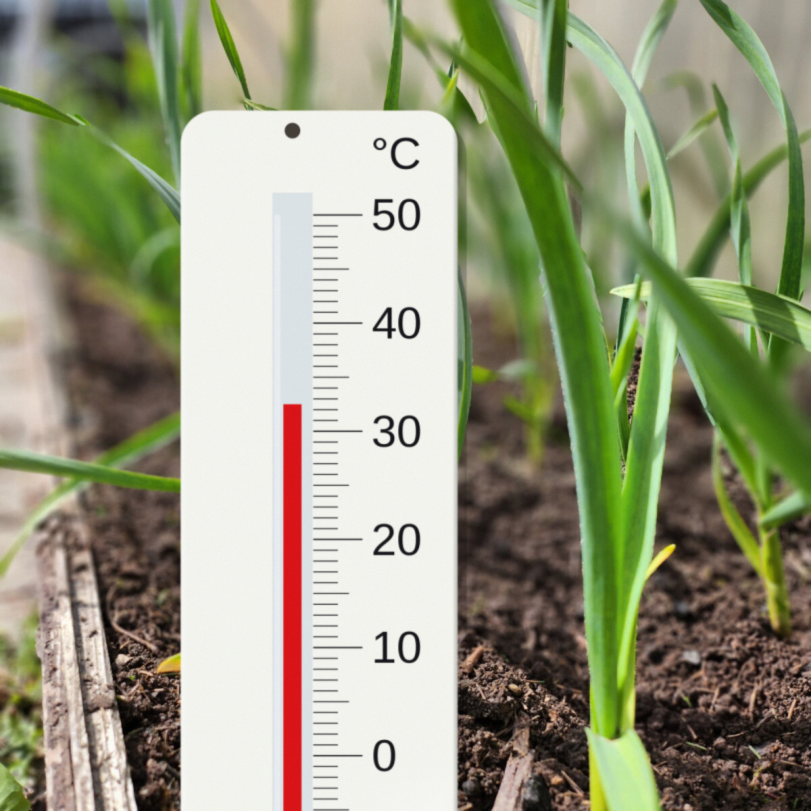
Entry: 32.5 °C
